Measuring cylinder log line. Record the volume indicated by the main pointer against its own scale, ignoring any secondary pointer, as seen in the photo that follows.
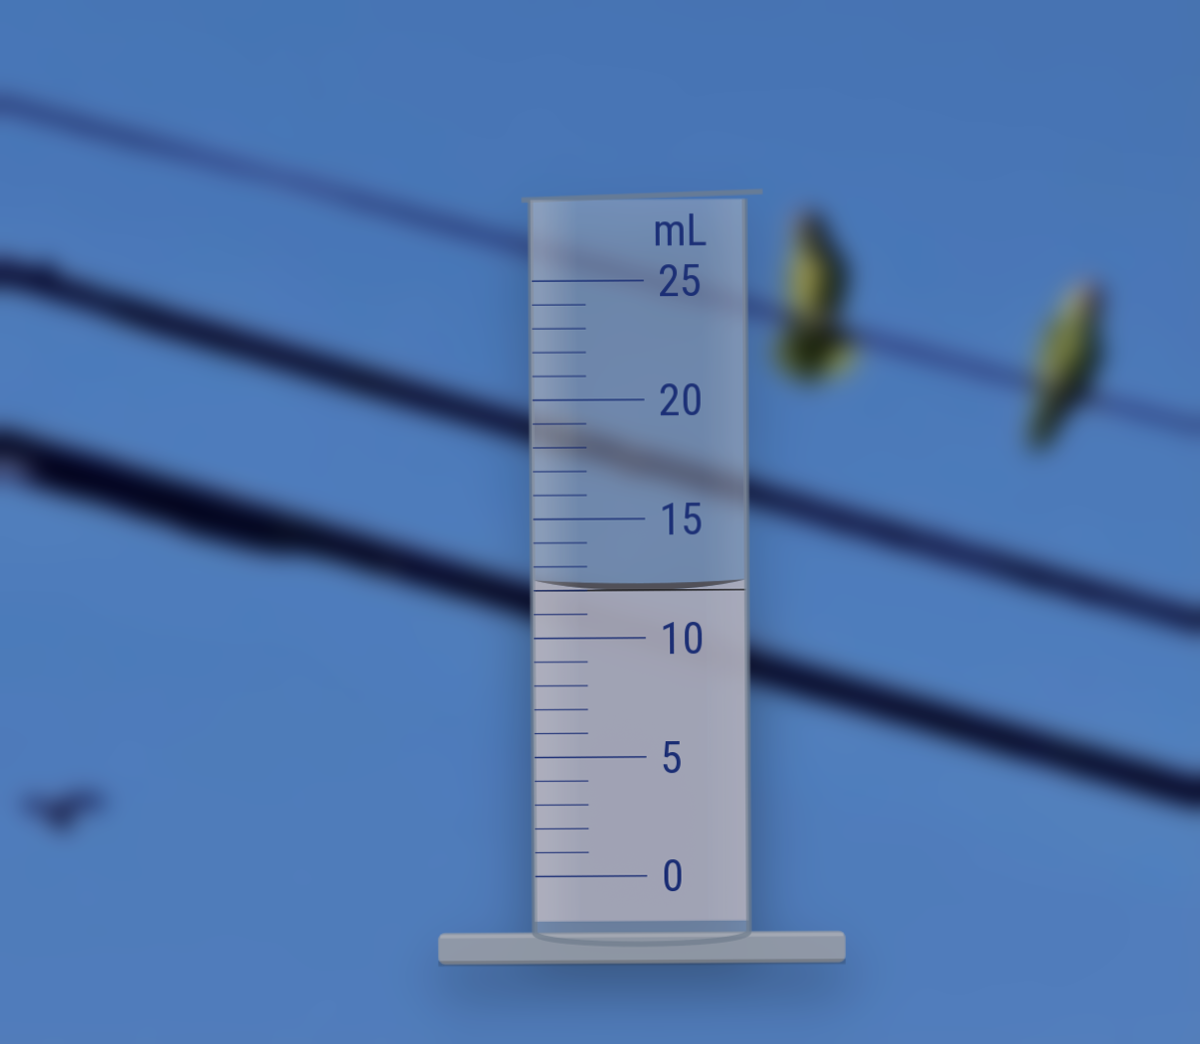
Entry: 12 mL
